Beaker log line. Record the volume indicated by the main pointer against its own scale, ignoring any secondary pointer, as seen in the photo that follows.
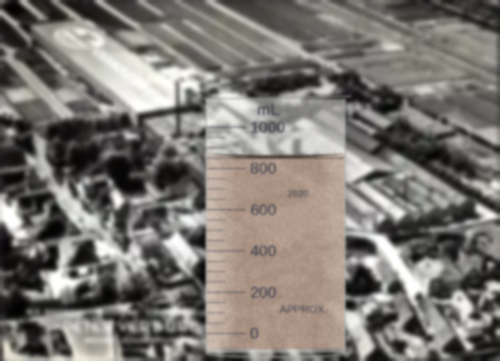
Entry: 850 mL
